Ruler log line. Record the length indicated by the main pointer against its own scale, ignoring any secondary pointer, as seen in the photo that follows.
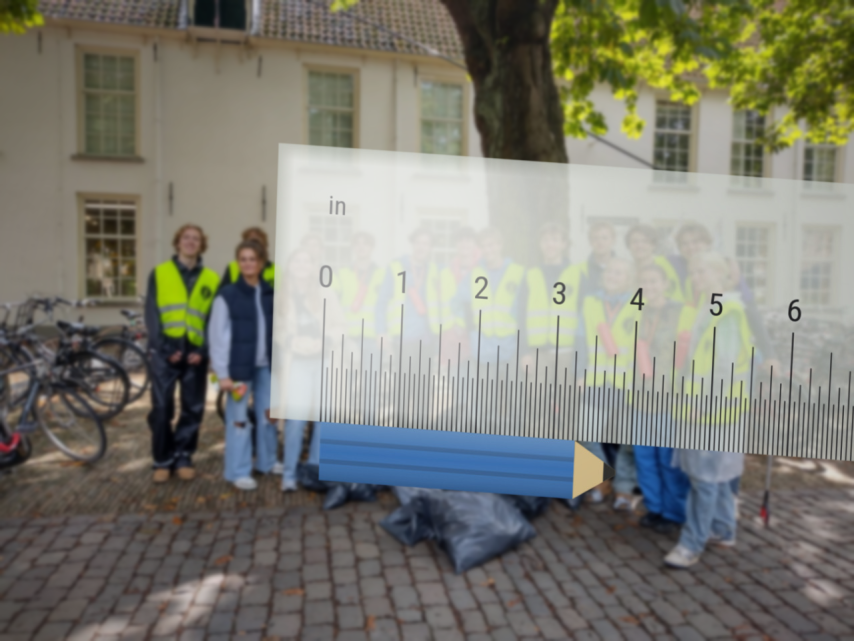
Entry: 3.8125 in
